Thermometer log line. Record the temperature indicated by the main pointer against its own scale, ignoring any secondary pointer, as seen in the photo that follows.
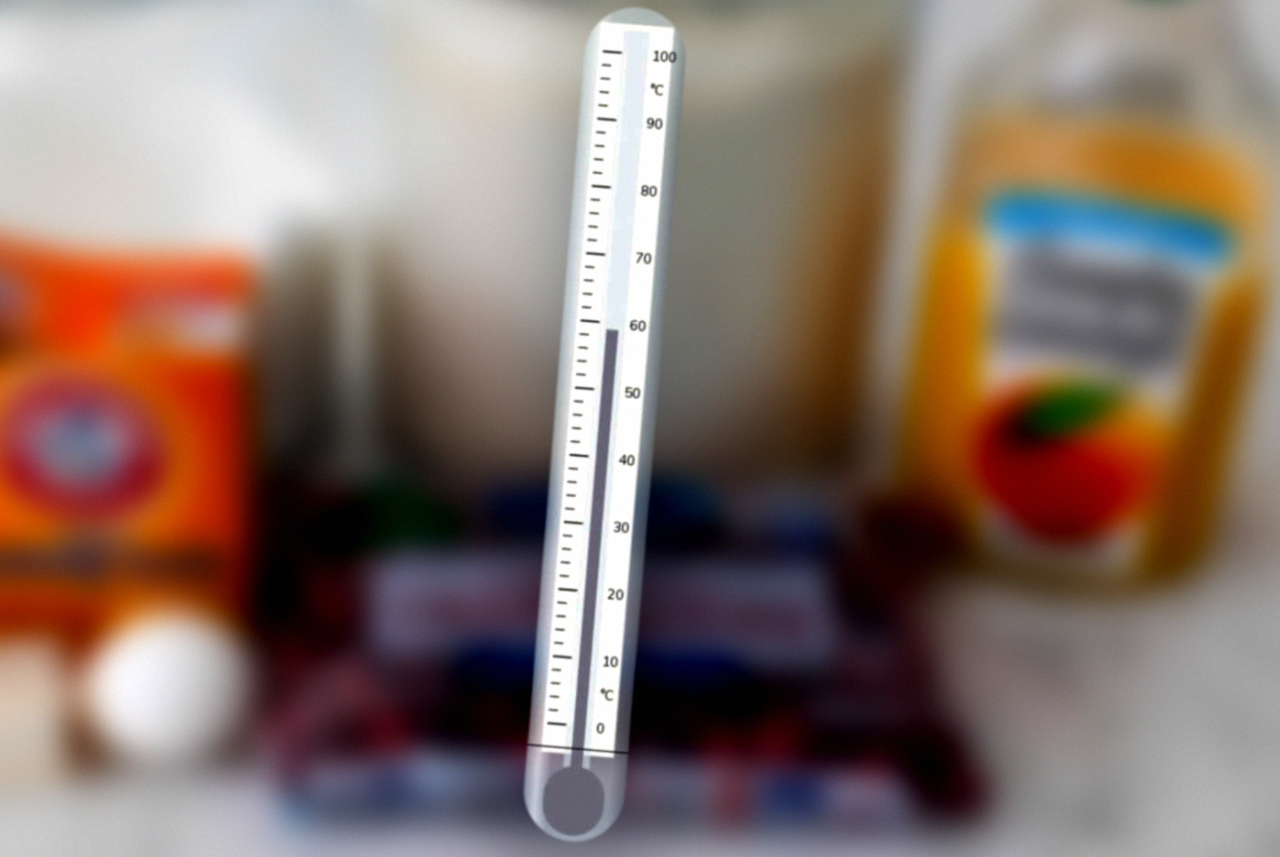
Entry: 59 °C
